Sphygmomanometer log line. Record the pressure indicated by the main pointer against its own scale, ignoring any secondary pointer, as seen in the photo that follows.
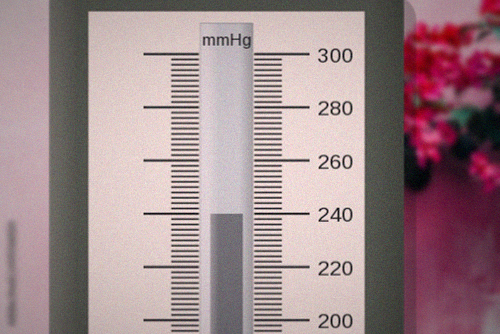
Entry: 240 mmHg
